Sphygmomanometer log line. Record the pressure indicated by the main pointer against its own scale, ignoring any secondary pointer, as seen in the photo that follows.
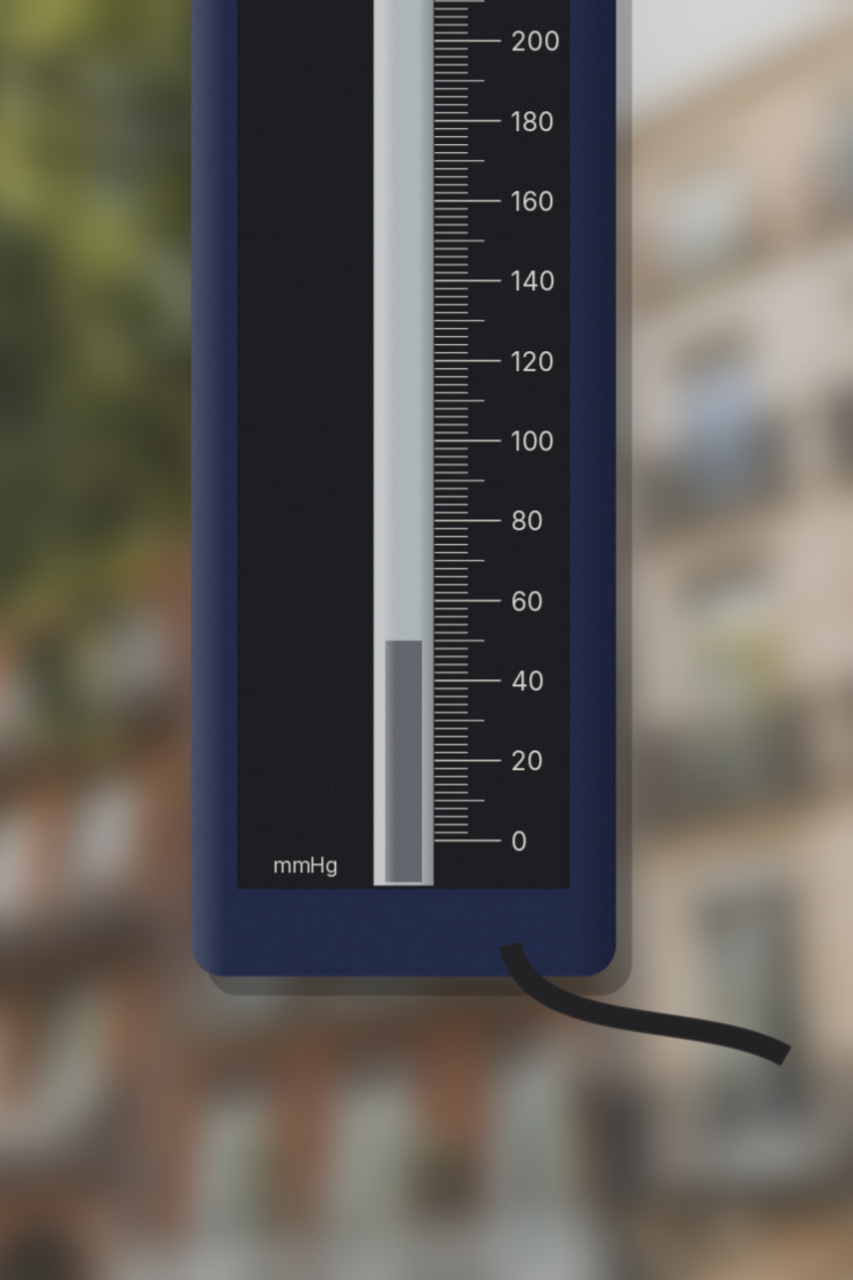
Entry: 50 mmHg
